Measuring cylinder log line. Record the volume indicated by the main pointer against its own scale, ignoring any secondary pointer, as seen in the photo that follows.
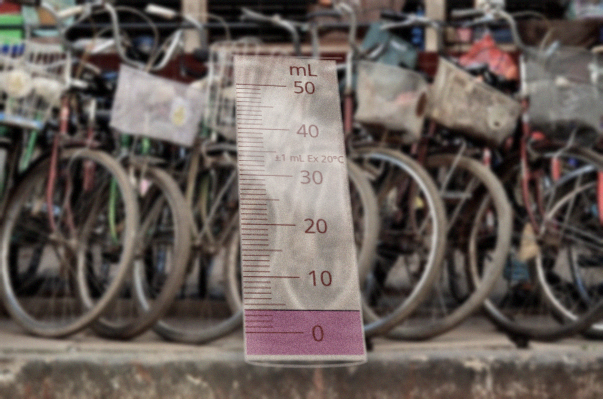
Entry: 4 mL
